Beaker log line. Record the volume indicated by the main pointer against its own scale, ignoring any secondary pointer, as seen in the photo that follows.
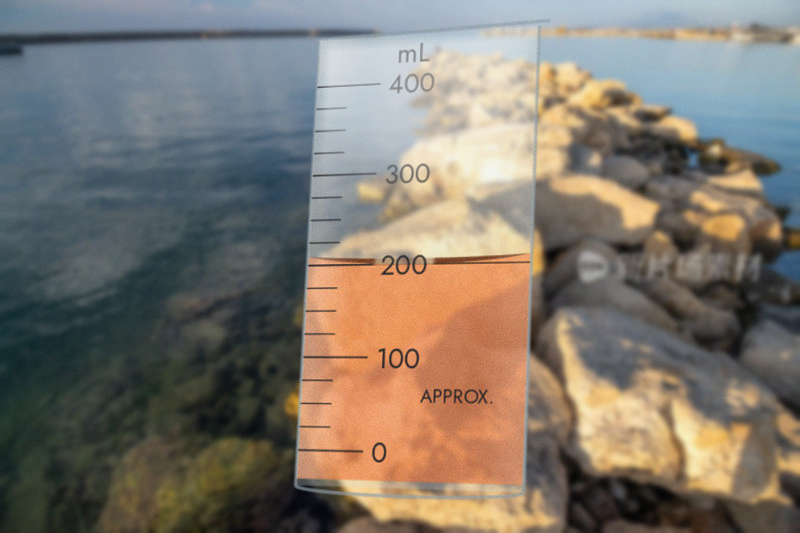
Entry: 200 mL
